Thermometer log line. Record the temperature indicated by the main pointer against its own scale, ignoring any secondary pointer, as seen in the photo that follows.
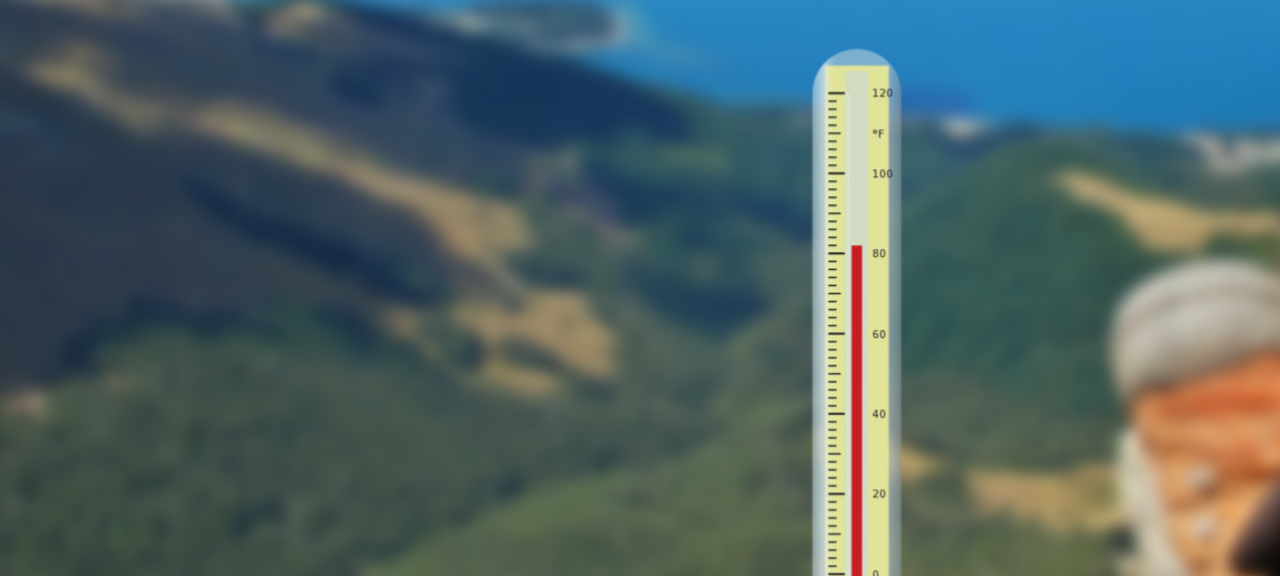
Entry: 82 °F
